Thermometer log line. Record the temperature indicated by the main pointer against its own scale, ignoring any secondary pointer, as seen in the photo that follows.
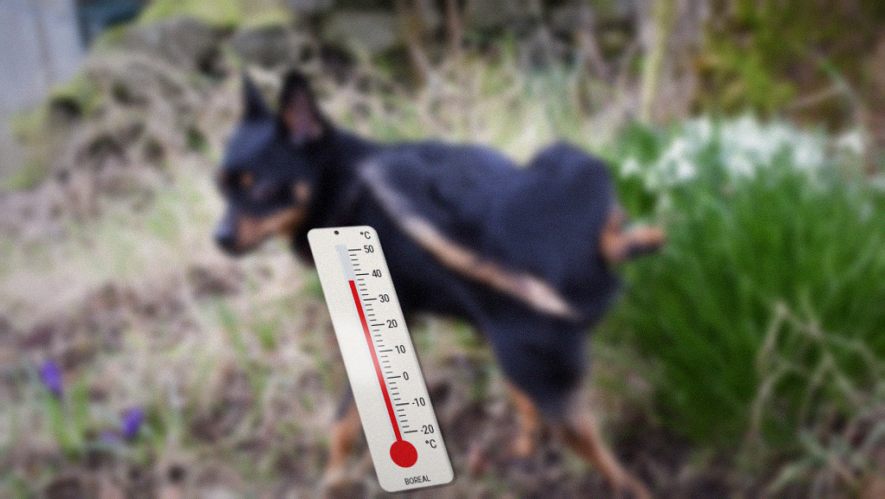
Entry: 38 °C
